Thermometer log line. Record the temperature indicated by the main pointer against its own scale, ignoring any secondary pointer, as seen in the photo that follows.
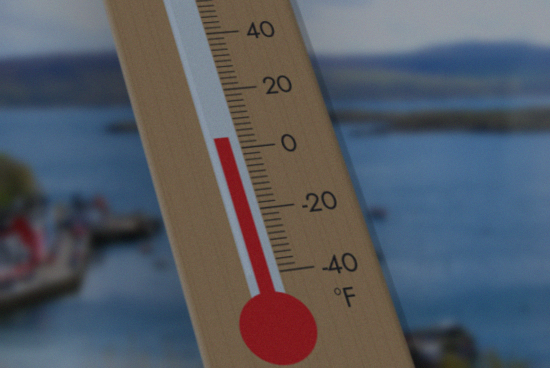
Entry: 4 °F
